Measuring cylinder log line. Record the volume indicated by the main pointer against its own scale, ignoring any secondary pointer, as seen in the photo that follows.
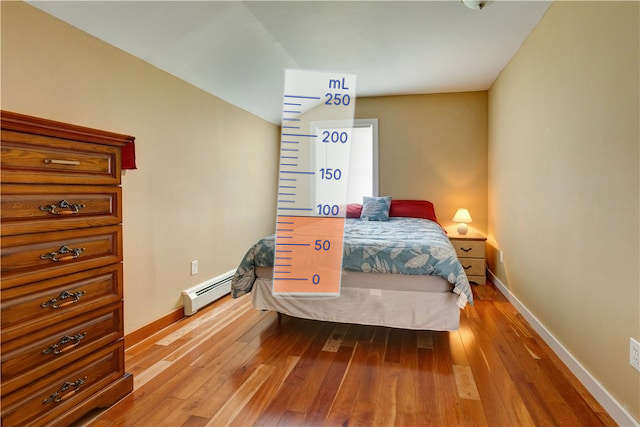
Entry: 90 mL
